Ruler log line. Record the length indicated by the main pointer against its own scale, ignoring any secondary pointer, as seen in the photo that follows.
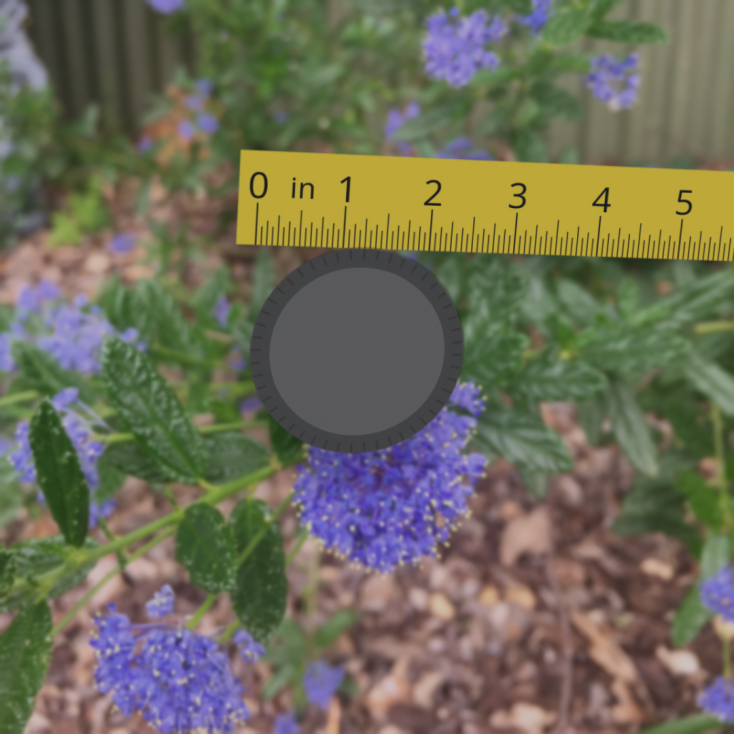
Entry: 2.5 in
